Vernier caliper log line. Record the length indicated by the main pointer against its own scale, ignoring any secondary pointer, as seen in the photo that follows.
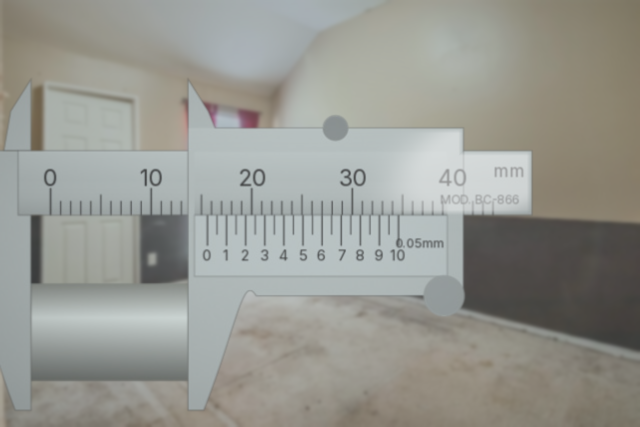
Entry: 15.6 mm
